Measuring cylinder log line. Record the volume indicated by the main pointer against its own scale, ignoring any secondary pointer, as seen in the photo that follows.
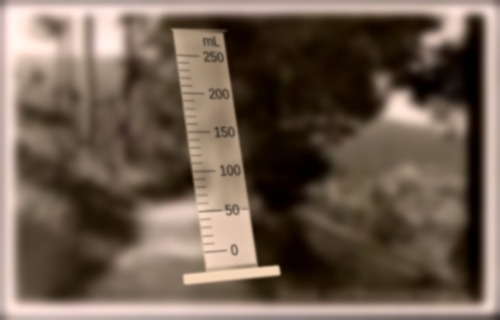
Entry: 50 mL
